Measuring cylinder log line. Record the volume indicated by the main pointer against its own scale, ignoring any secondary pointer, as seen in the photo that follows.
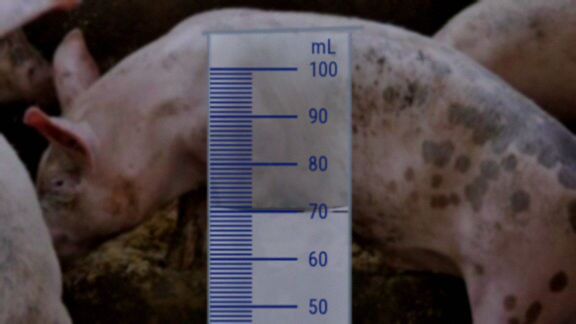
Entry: 70 mL
